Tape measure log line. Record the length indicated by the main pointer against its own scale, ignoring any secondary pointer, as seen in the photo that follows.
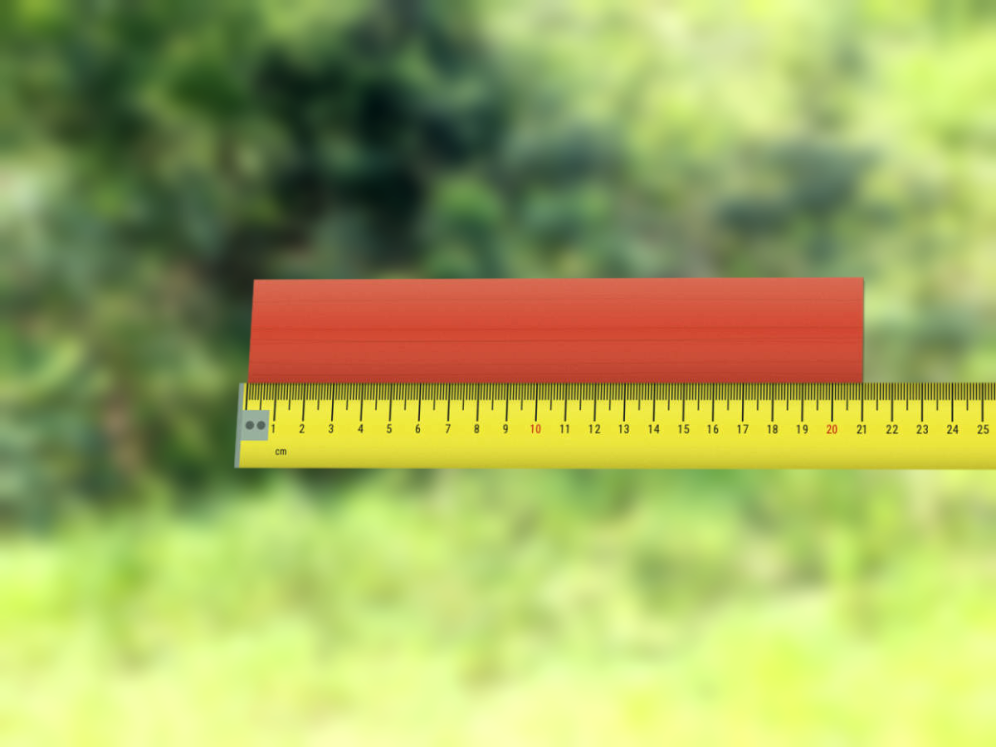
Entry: 21 cm
